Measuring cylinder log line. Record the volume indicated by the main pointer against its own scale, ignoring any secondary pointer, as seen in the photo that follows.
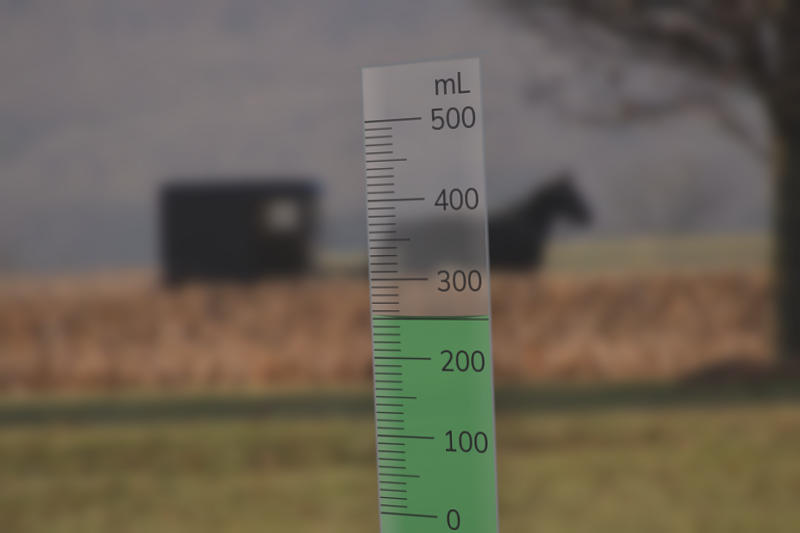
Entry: 250 mL
